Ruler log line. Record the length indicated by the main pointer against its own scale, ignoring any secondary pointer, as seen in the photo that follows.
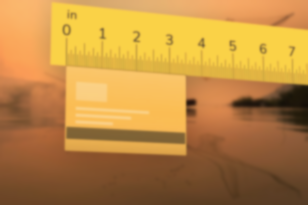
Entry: 3.5 in
